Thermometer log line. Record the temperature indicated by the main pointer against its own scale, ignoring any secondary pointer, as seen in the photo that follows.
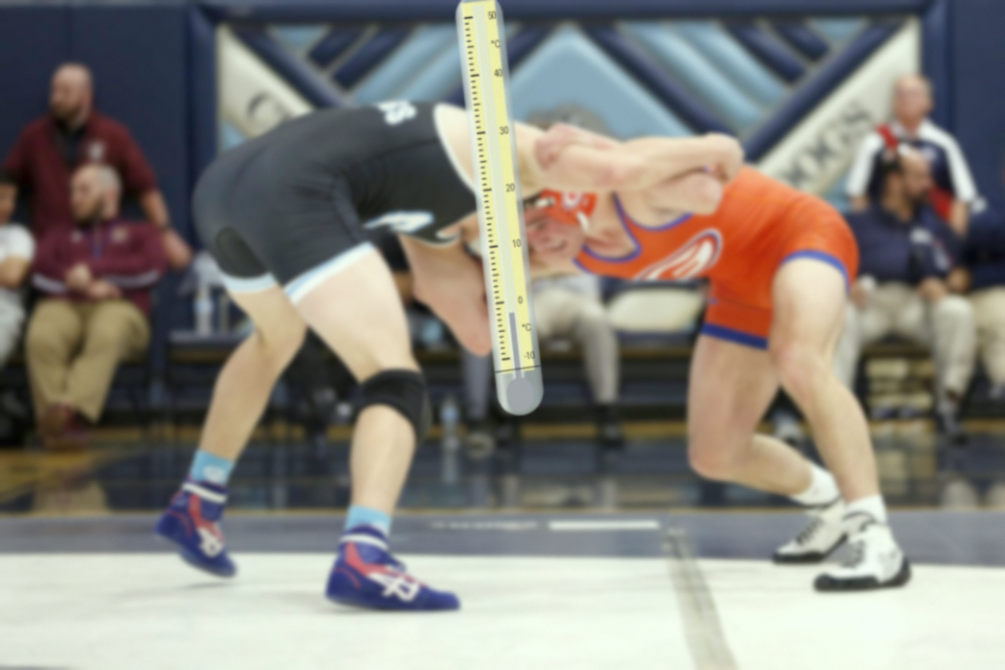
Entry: -2 °C
